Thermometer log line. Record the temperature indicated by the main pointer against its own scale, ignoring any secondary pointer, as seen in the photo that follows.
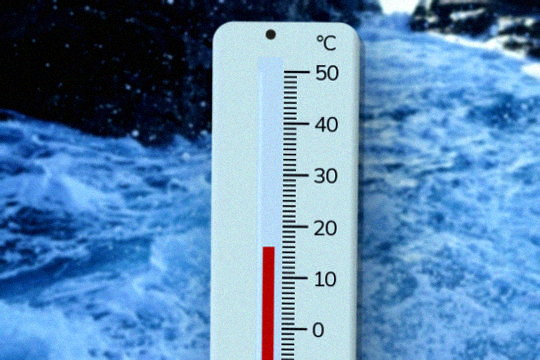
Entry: 16 °C
